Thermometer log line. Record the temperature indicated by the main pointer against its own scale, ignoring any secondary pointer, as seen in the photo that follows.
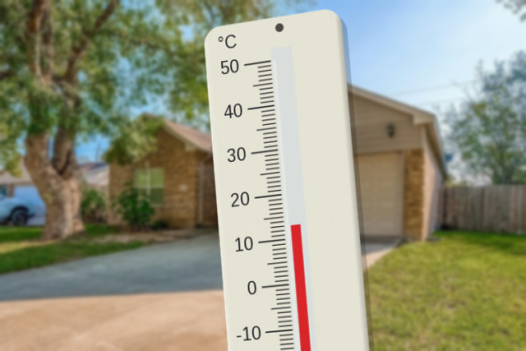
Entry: 13 °C
